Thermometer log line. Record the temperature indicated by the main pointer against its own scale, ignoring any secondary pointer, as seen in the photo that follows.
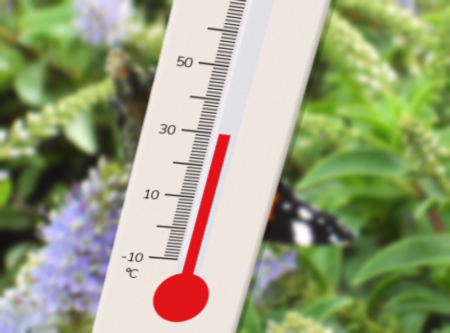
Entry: 30 °C
